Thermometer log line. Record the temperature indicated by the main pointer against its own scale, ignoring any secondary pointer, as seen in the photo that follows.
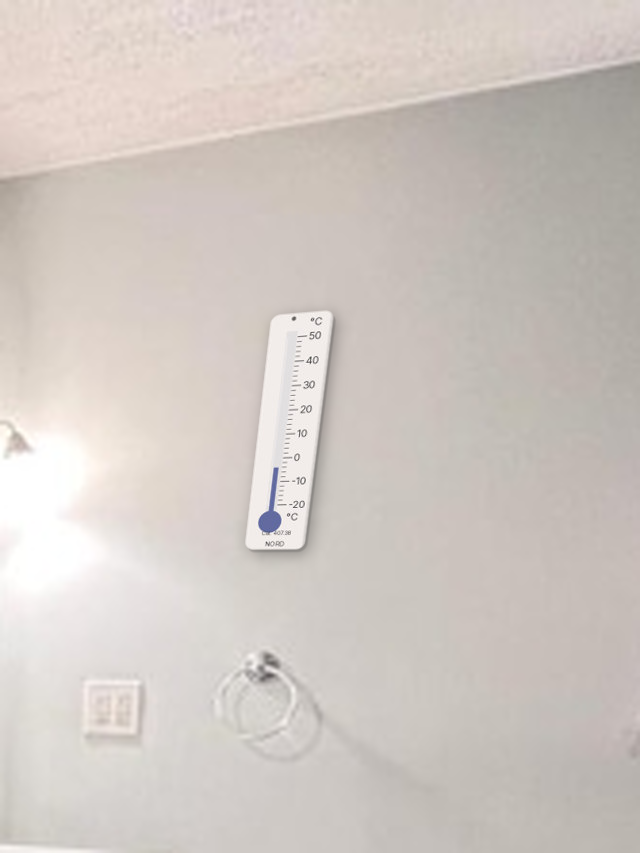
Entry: -4 °C
